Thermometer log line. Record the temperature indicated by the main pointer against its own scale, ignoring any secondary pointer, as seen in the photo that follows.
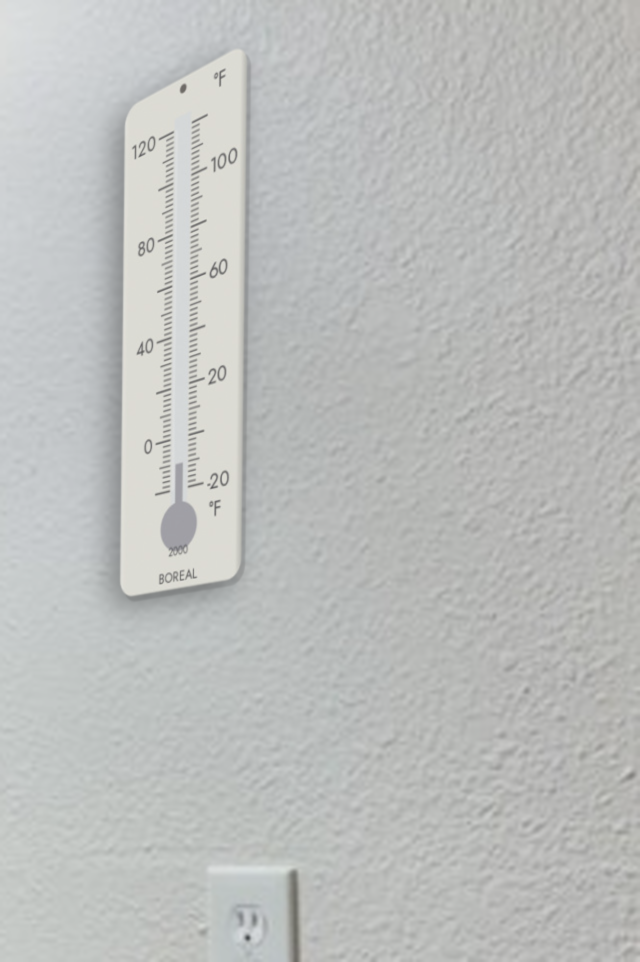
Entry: -10 °F
